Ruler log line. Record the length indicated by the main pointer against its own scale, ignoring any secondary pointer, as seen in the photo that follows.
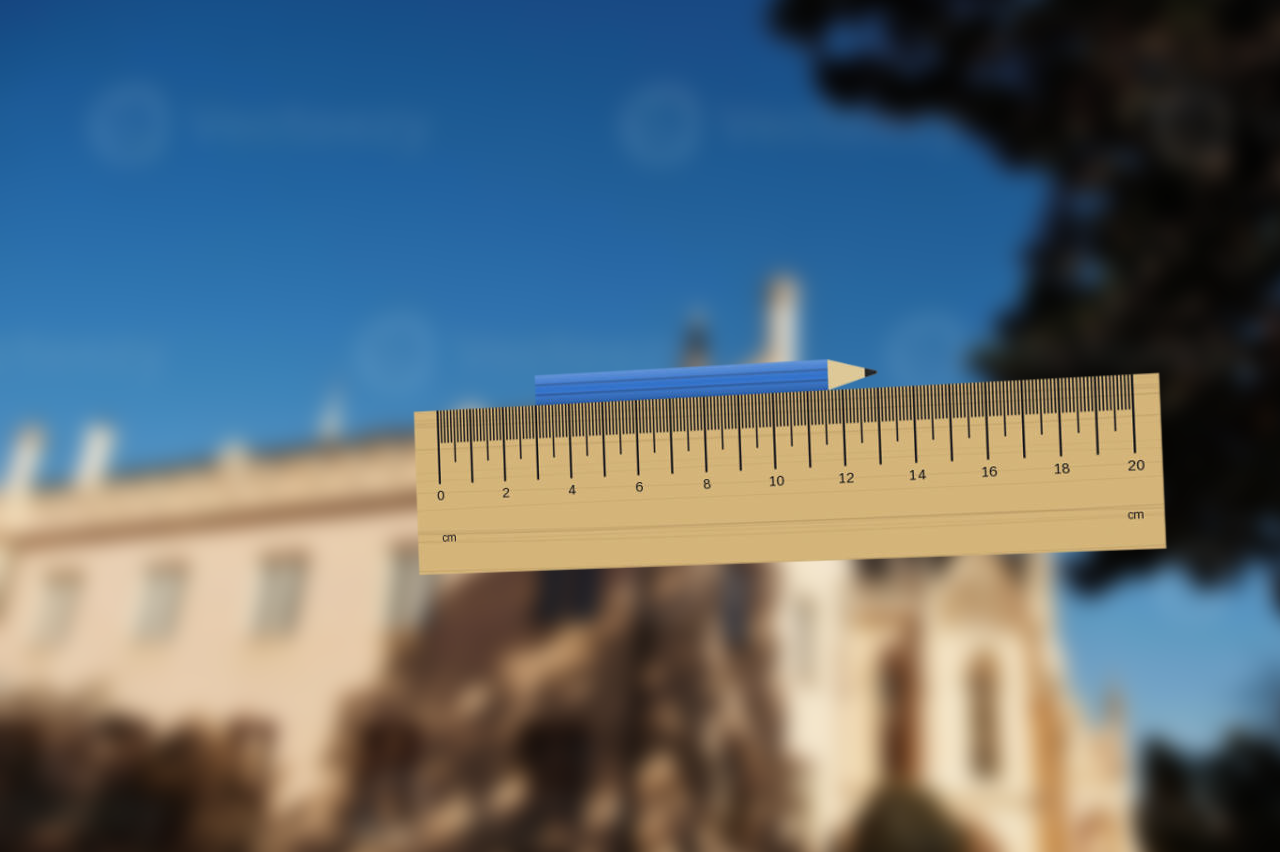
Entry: 10 cm
